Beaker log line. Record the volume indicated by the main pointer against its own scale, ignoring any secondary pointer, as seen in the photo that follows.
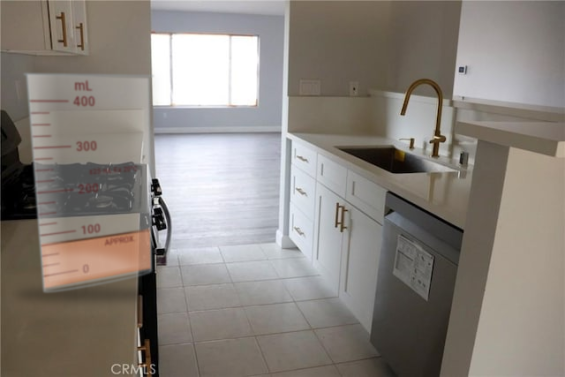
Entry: 75 mL
